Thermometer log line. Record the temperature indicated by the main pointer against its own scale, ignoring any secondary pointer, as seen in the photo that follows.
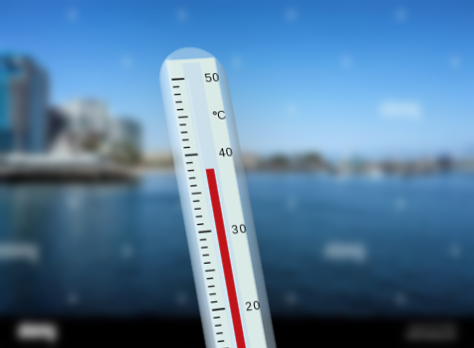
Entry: 38 °C
